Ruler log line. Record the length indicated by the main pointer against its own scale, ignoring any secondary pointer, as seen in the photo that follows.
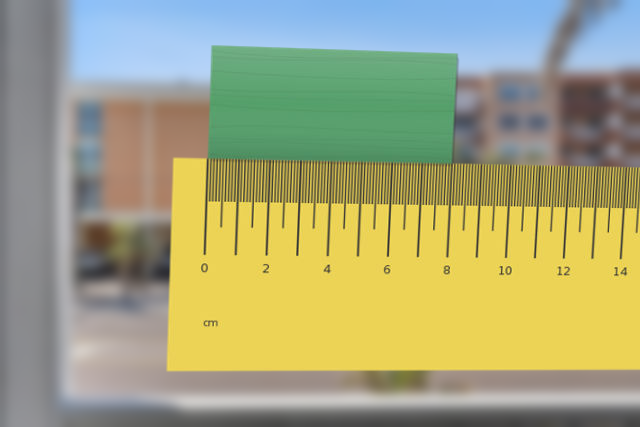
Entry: 8 cm
